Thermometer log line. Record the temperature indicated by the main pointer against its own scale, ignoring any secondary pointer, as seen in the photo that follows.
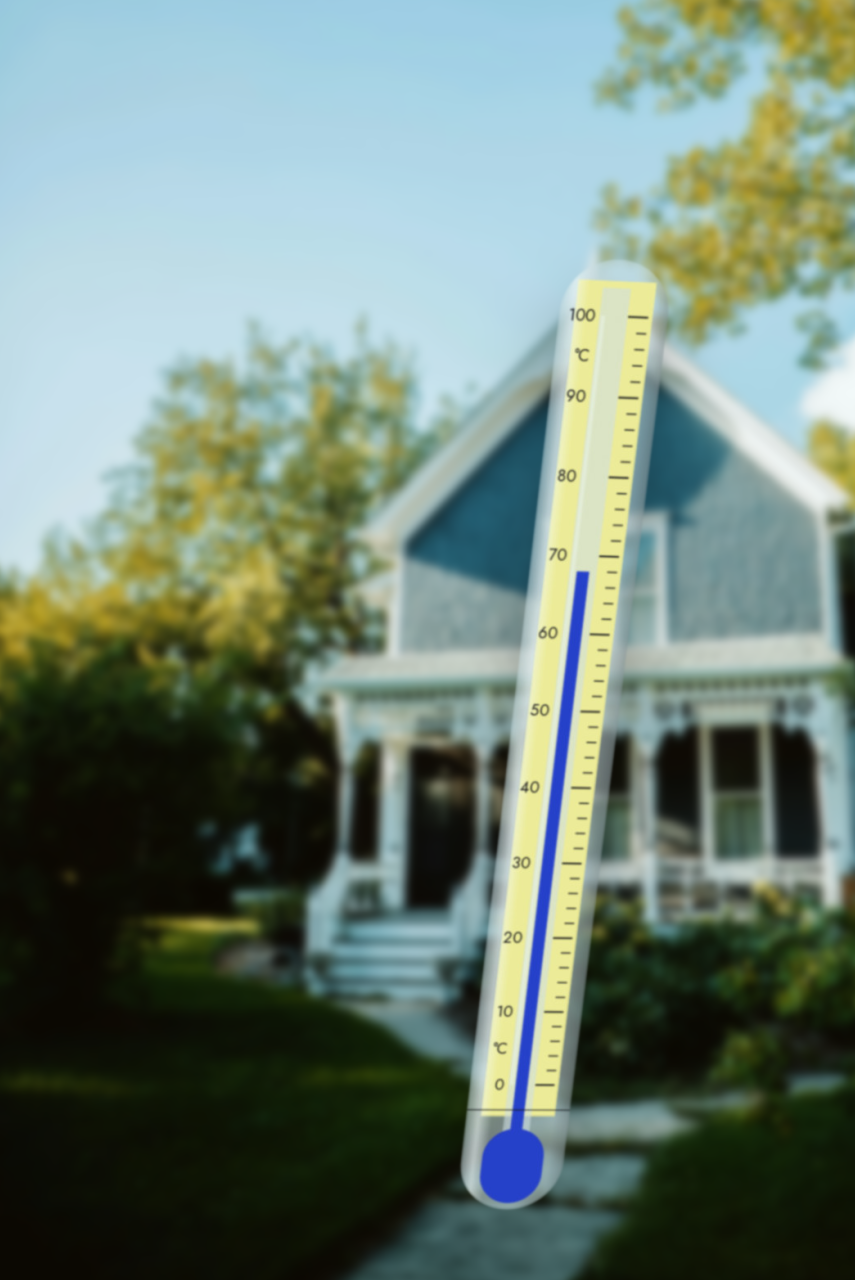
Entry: 68 °C
